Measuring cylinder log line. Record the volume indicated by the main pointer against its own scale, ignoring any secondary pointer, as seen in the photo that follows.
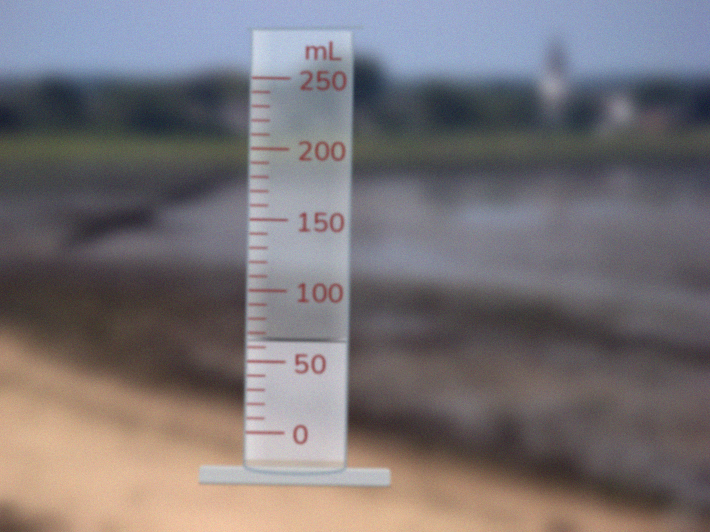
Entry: 65 mL
